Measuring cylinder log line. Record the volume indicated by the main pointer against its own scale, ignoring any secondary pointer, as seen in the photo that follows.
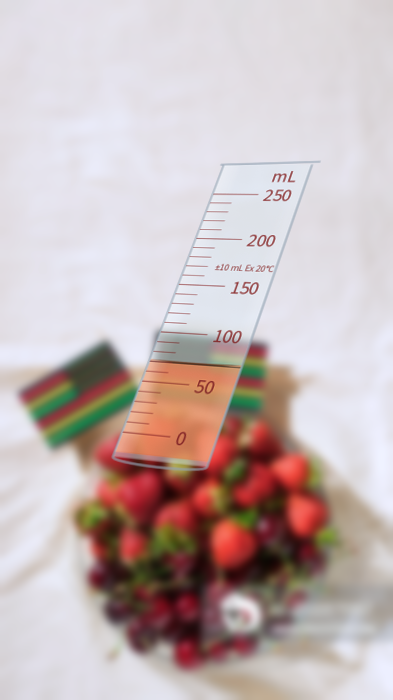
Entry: 70 mL
